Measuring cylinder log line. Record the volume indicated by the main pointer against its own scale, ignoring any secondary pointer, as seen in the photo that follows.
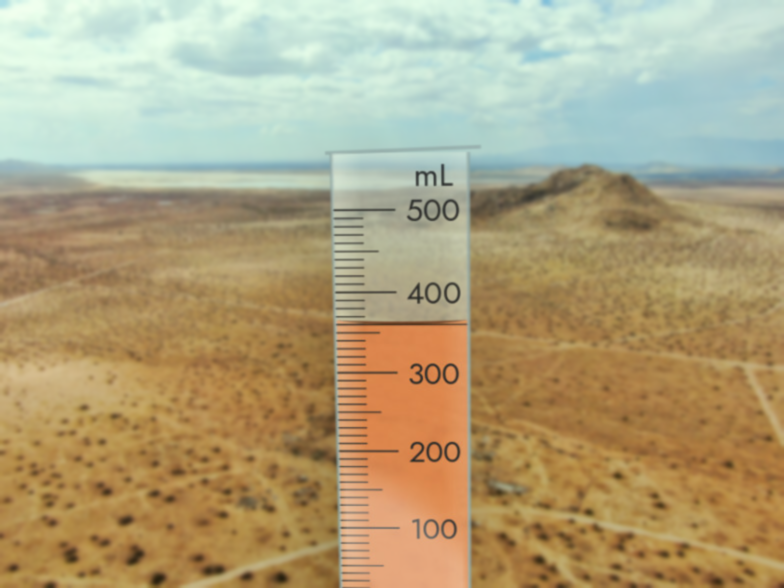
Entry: 360 mL
